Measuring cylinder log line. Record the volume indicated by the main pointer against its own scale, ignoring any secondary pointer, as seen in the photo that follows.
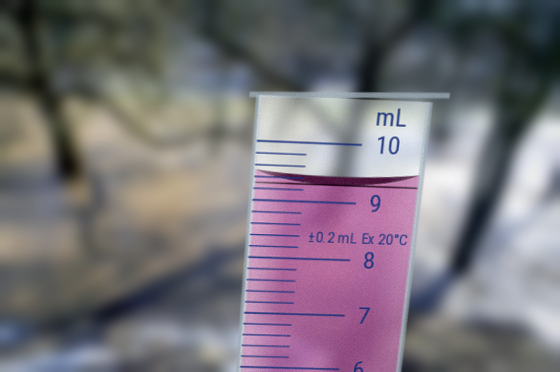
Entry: 9.3 mL
